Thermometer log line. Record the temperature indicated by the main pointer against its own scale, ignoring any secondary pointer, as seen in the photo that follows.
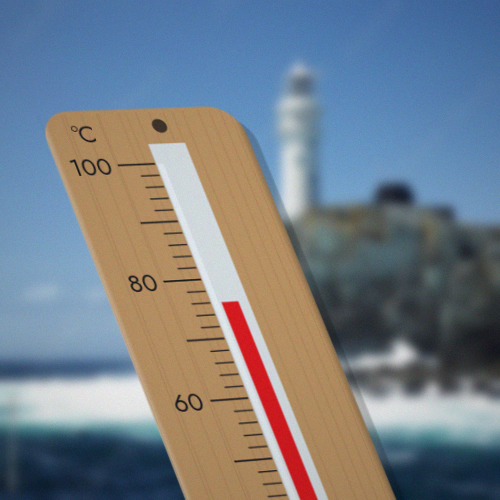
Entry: 76 °C
